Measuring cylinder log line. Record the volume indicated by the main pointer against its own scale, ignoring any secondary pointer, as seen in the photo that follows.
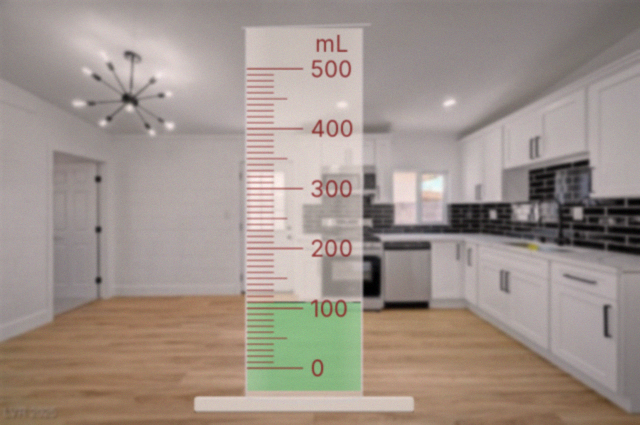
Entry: 110 mL
